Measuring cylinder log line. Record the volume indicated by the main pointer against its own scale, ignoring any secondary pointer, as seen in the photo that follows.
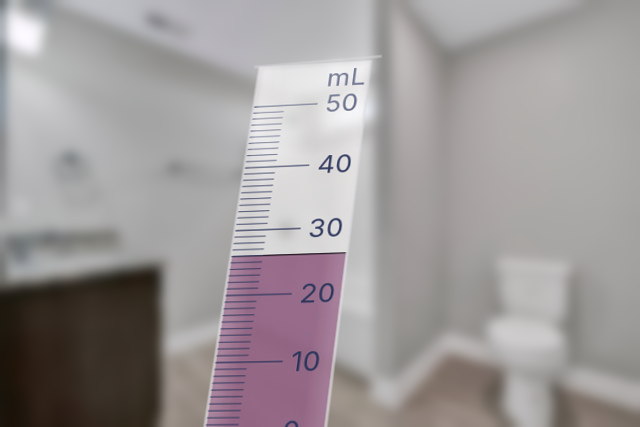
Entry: 26 mL
